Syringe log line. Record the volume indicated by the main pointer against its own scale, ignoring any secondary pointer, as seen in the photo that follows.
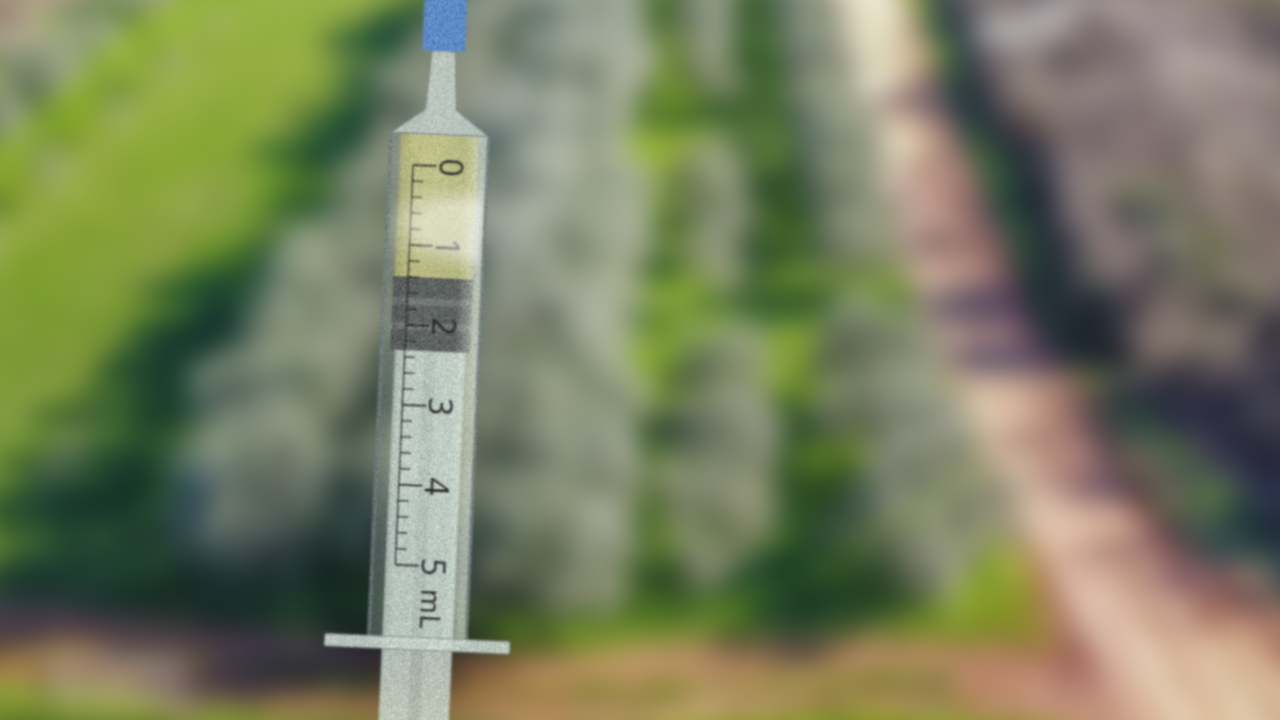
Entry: 1.4 mL
